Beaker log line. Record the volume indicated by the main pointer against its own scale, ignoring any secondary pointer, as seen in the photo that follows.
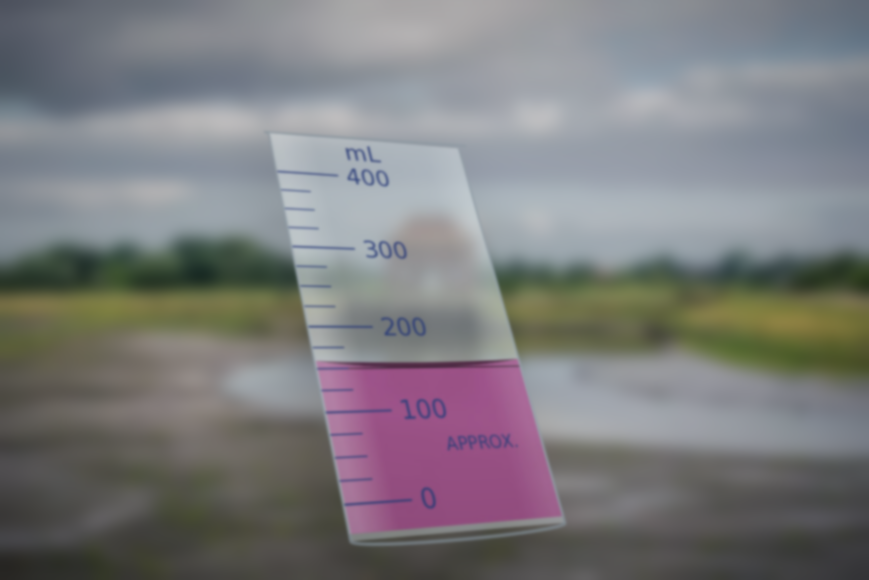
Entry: 150 mL
